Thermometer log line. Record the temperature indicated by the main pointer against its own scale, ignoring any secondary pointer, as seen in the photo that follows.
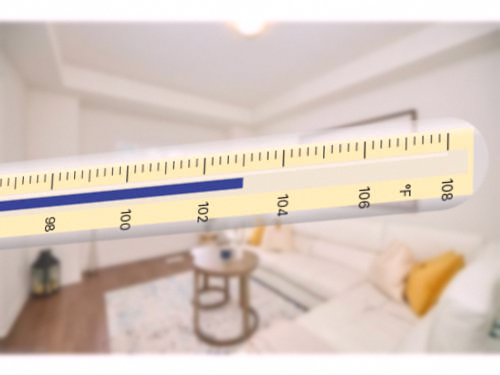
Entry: 103 °F
